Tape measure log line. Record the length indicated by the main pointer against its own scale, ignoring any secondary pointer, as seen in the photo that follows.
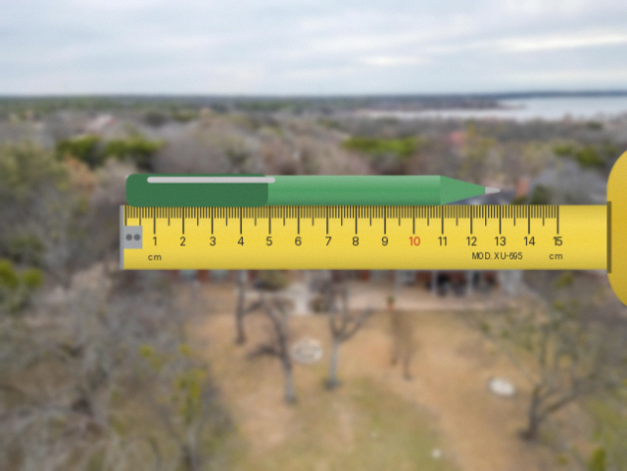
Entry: 13 cm
